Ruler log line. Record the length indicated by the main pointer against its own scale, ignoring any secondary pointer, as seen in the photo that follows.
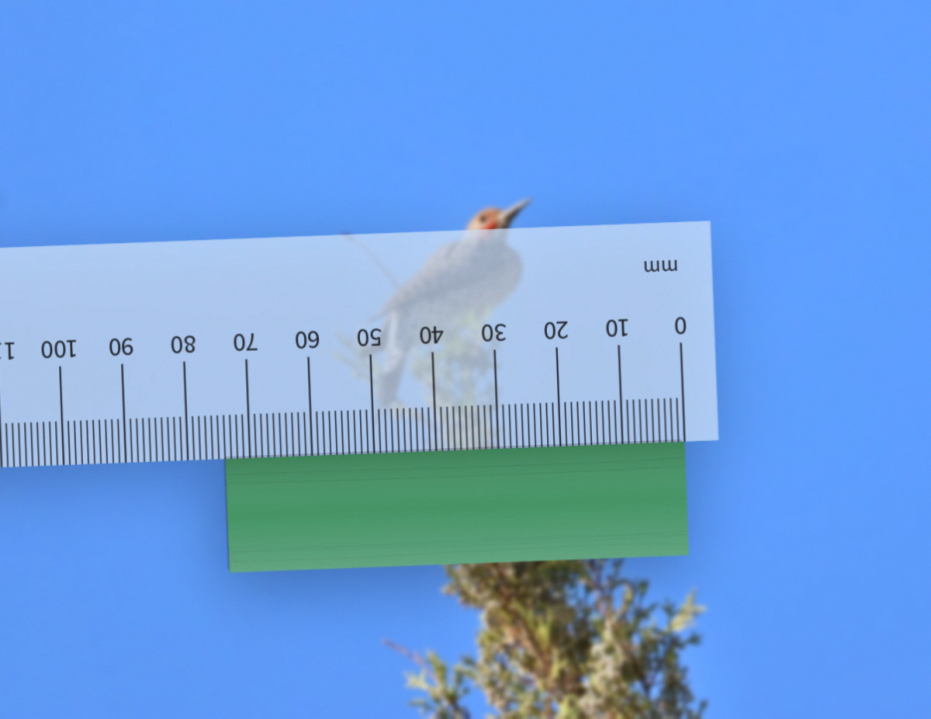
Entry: 74 mm
